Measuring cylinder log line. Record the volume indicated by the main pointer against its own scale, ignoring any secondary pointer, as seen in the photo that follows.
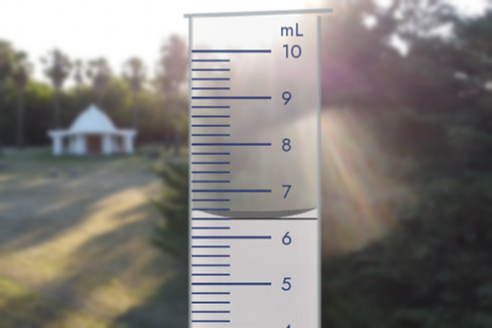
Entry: 6.4 mL
